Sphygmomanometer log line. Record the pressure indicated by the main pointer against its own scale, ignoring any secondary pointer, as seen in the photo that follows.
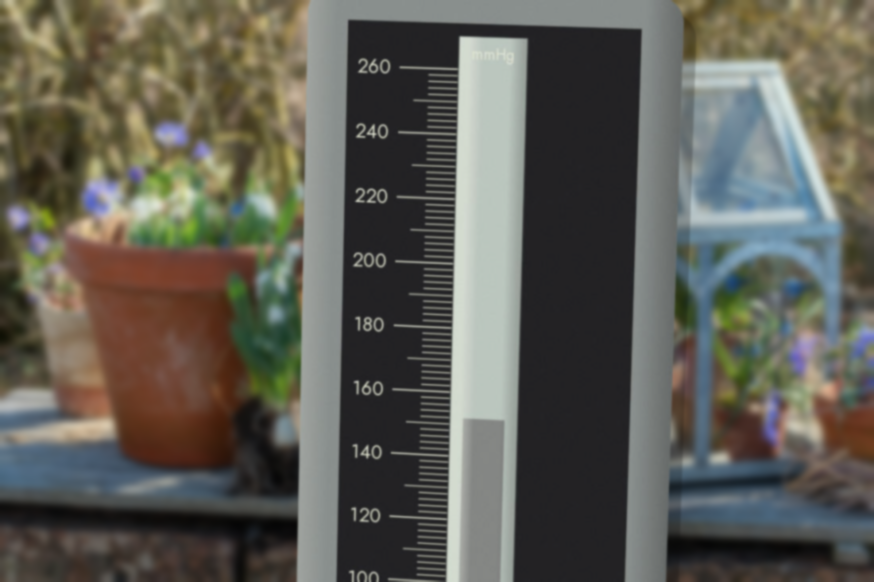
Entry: 152 mmHg
